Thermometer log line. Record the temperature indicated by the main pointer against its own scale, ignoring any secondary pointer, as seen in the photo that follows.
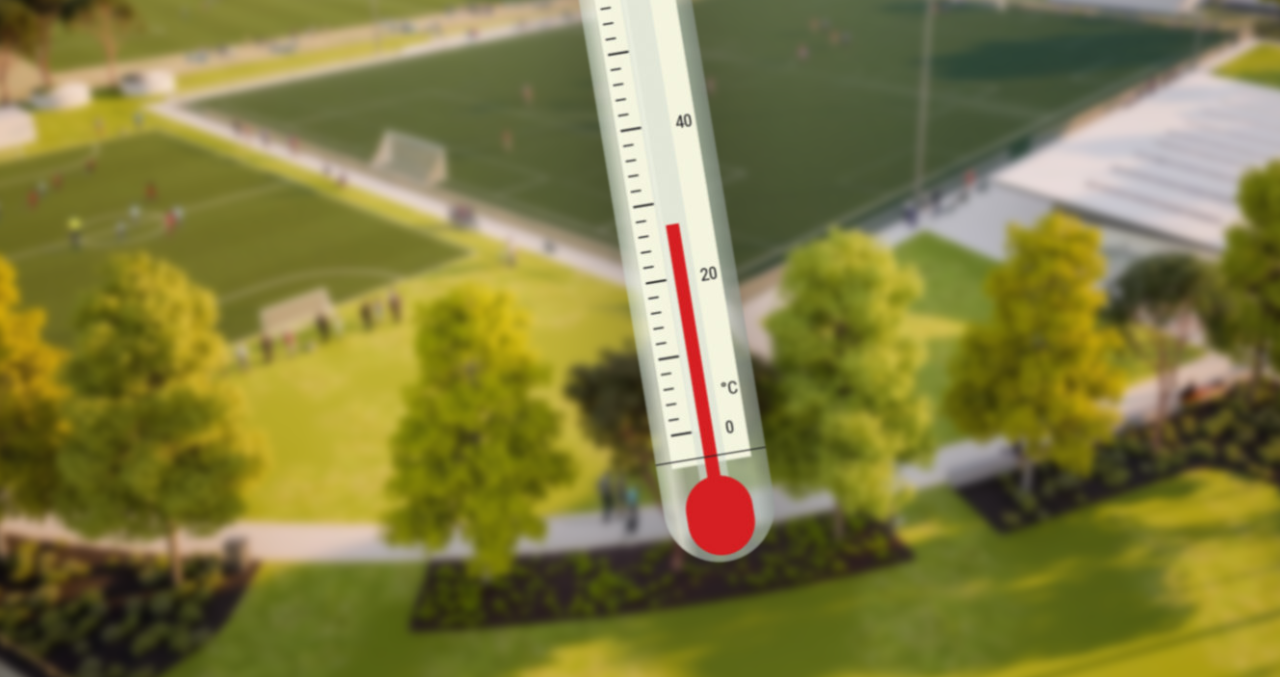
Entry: 27 °C
